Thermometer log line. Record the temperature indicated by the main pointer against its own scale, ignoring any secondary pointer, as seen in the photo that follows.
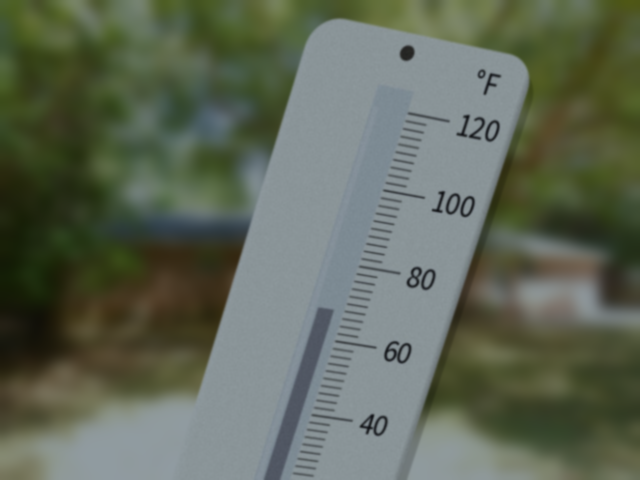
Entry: 68 °F
